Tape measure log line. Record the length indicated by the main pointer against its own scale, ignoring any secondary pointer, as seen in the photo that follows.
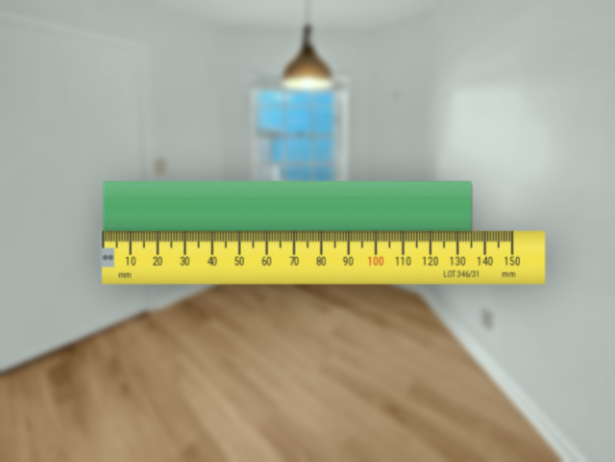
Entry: 135 mm
